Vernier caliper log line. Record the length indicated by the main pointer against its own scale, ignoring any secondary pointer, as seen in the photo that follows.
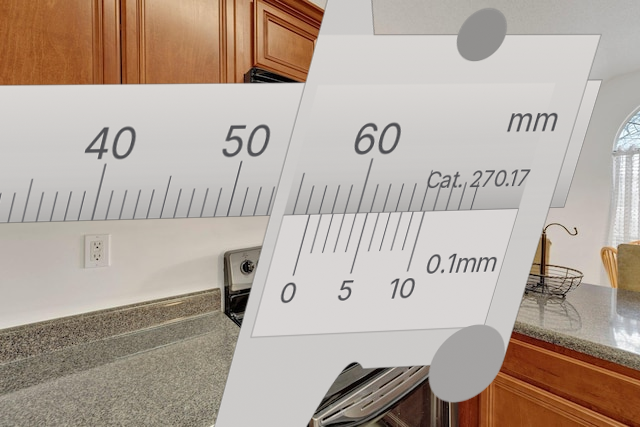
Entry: 56.3 mm
